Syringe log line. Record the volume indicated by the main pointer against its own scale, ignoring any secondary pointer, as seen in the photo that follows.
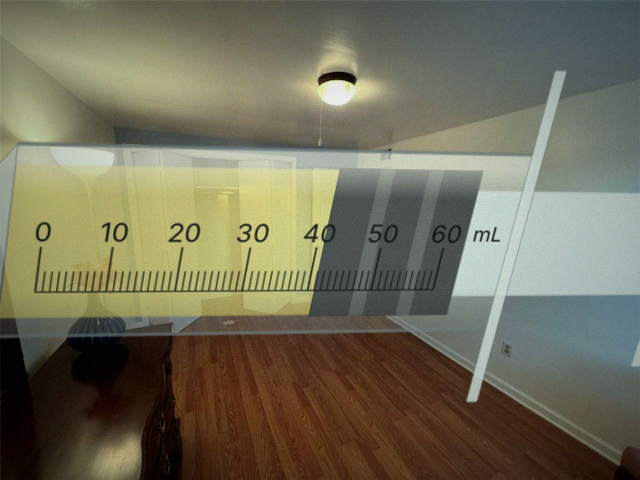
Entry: 41 mL
